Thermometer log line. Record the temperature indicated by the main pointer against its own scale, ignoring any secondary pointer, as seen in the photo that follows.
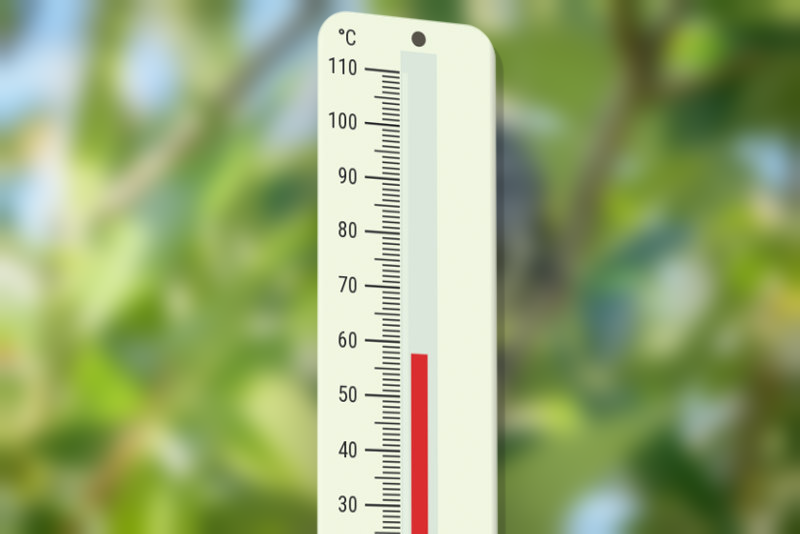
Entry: 58 °C
